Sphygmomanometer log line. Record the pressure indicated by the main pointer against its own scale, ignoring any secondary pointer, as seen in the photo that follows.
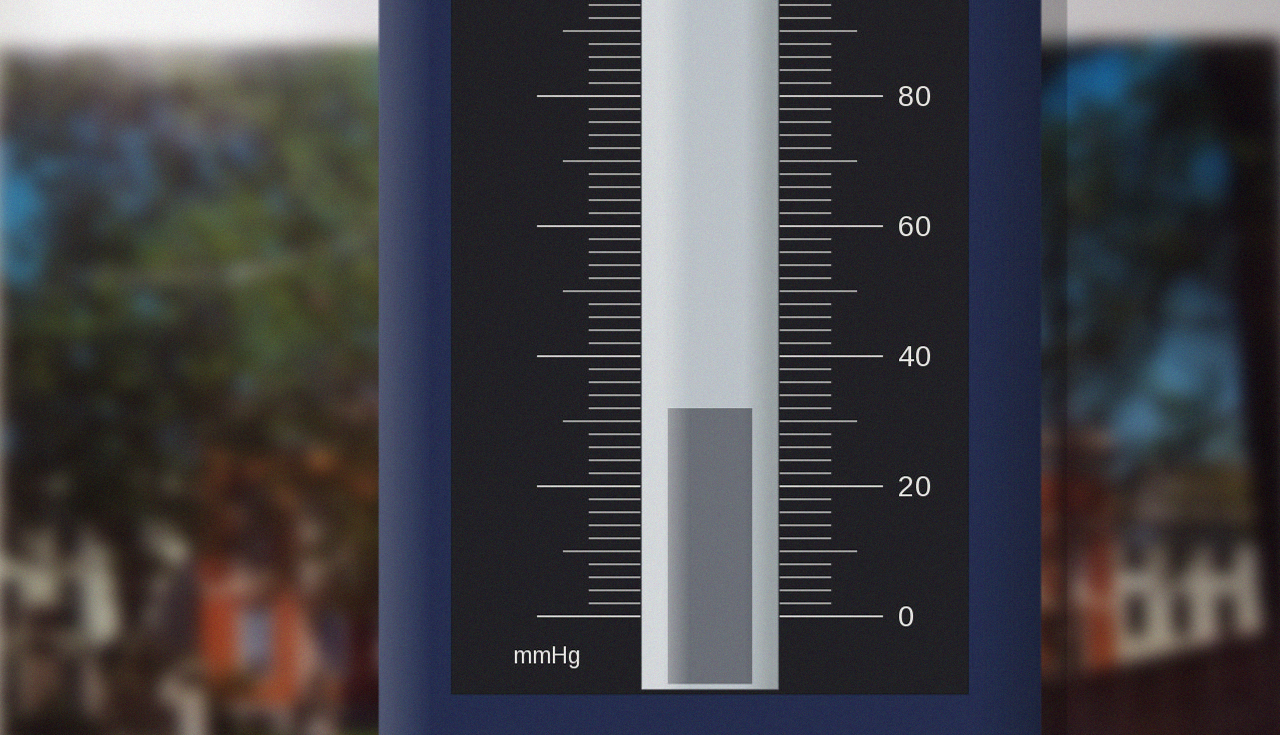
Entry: 32 mmHg
